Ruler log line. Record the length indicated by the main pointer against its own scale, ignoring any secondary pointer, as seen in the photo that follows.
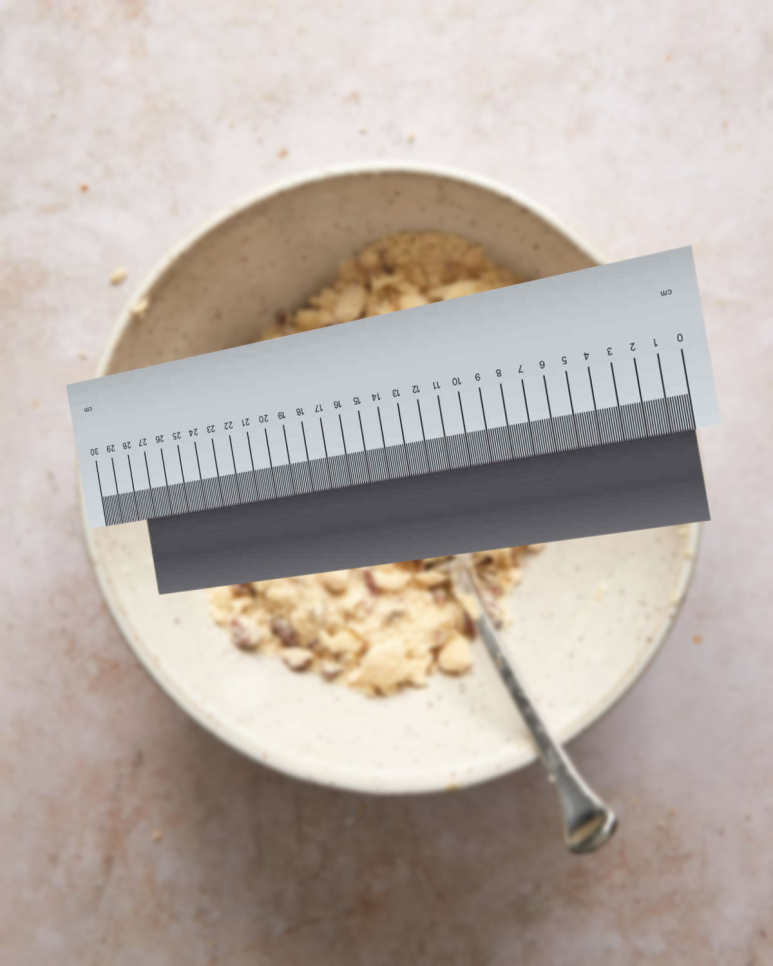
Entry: 27.5 cm
